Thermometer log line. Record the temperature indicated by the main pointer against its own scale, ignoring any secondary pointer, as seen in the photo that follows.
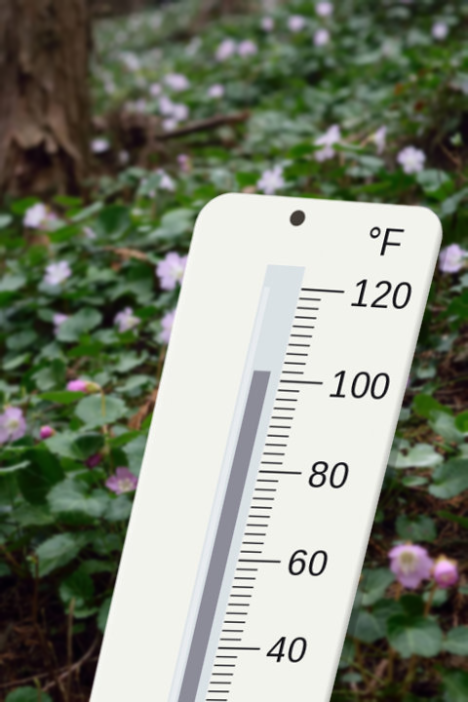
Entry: 102 °F
